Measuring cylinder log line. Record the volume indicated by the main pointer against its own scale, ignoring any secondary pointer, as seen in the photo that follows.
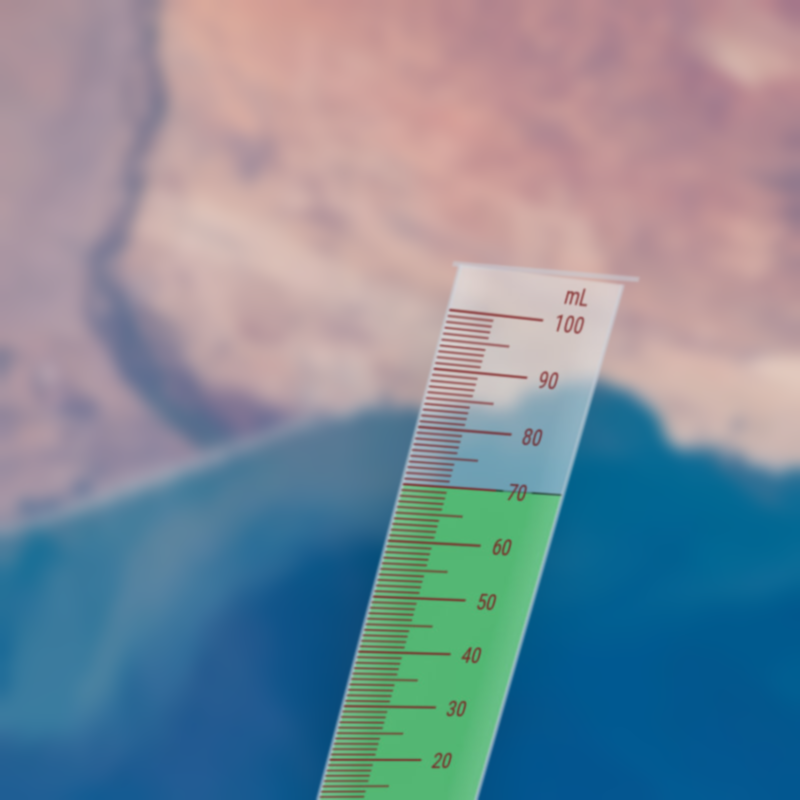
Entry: 70 mL
